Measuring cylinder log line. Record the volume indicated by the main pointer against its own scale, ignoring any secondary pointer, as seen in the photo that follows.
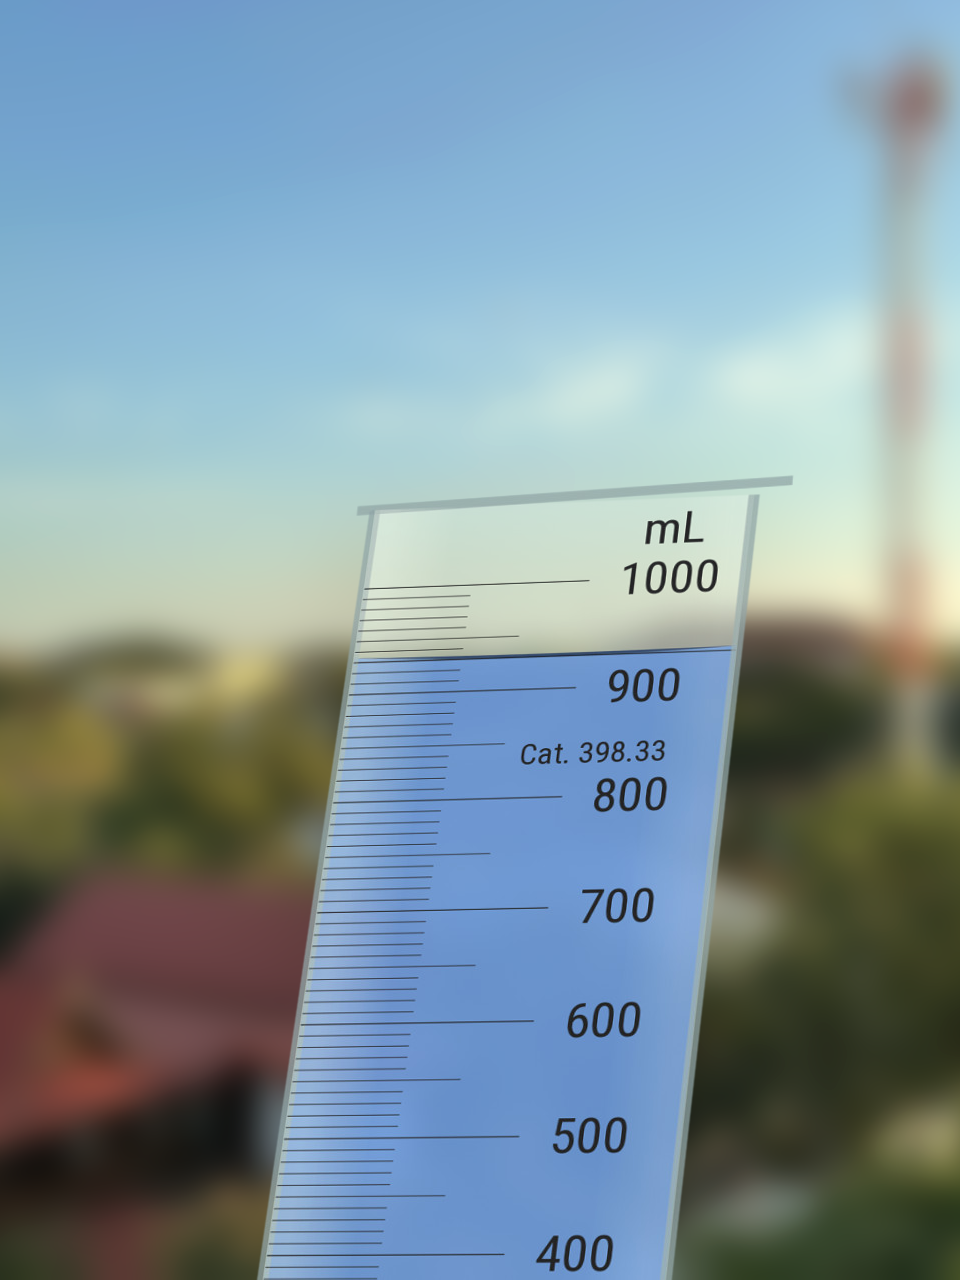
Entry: 930 mL
